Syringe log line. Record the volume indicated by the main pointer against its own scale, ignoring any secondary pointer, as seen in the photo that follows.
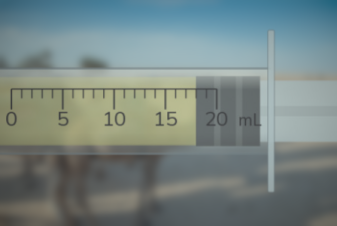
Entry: 18 mL
